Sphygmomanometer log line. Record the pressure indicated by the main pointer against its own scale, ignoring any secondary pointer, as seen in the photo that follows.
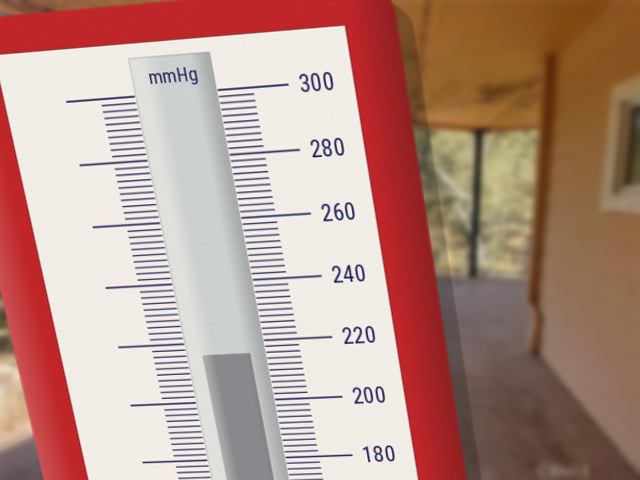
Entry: 216 mmHg
